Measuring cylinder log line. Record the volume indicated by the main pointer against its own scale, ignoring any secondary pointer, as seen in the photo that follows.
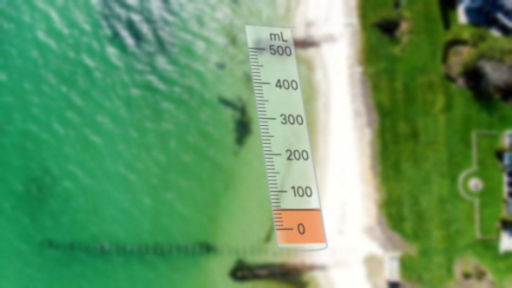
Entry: 50 mL
